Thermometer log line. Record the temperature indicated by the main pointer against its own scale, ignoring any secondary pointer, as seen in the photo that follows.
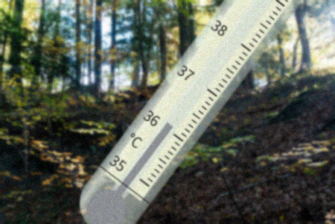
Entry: 36.1 °C
